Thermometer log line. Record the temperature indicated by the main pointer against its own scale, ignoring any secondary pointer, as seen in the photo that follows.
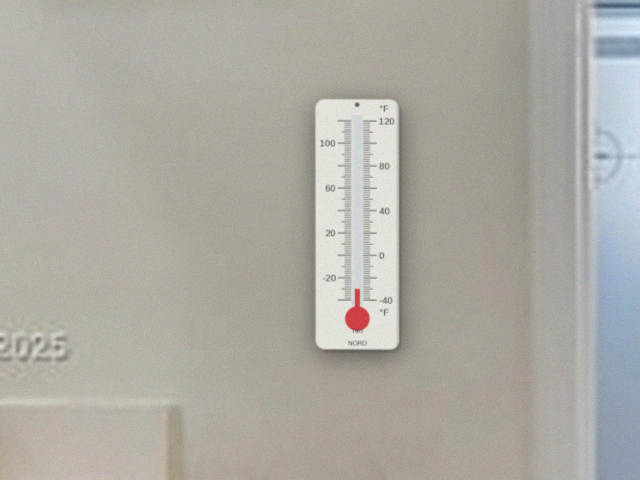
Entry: -30 °F
